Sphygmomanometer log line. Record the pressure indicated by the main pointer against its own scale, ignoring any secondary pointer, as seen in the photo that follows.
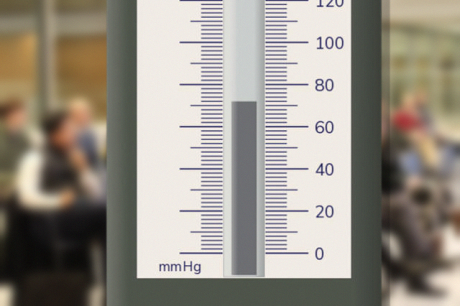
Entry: 72 mmHg
